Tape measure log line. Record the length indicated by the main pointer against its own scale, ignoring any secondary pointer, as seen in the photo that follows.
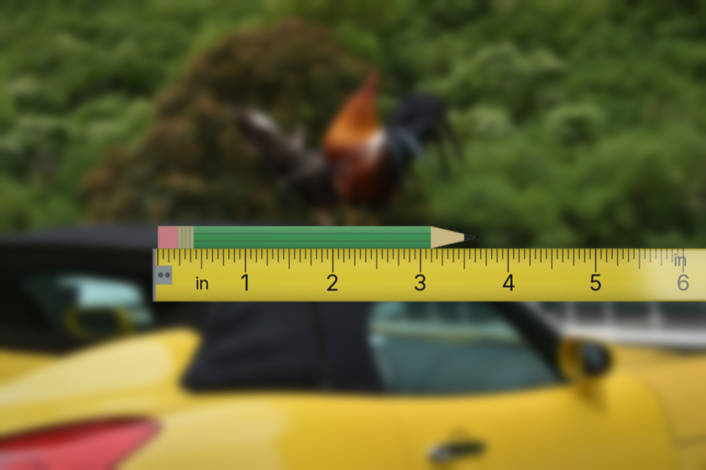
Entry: 3.625 in
